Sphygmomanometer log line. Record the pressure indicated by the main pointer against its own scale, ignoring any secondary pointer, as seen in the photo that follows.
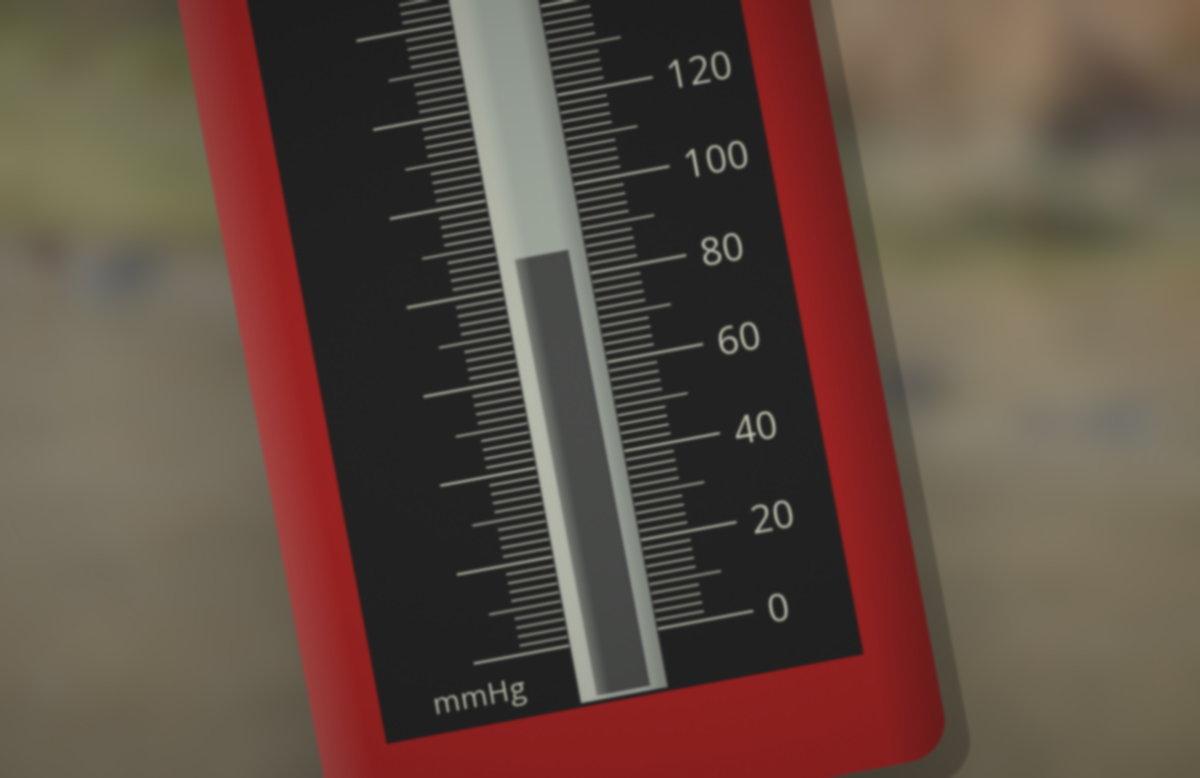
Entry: 86 mmHg
